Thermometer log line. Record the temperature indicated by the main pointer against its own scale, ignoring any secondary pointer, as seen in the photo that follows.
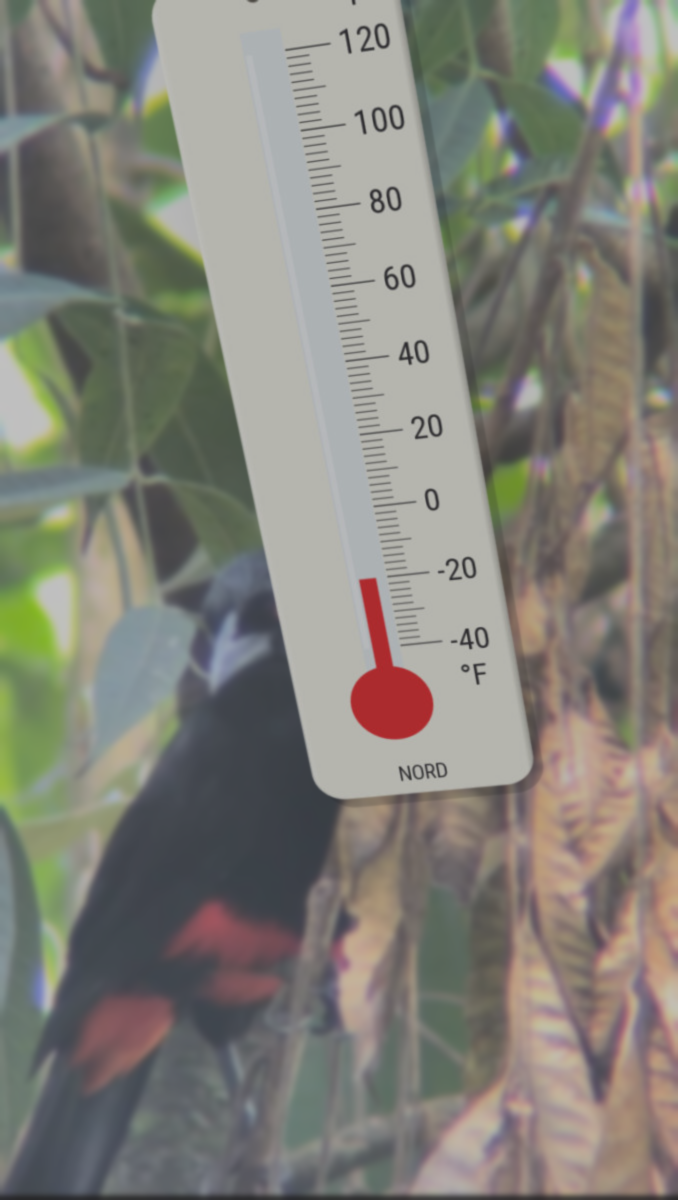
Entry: -20 °F
